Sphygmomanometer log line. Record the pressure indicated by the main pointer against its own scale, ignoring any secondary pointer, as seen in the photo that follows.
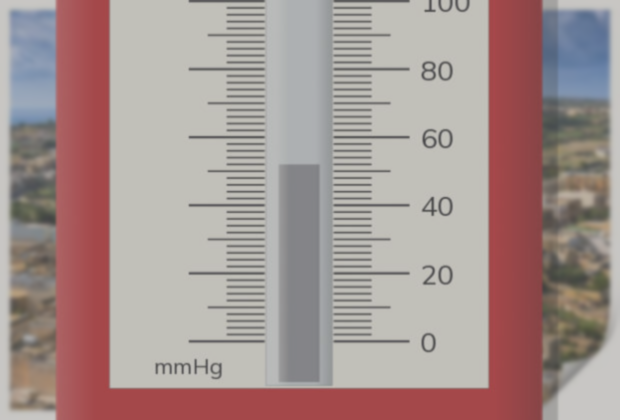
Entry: 52 mmHg
